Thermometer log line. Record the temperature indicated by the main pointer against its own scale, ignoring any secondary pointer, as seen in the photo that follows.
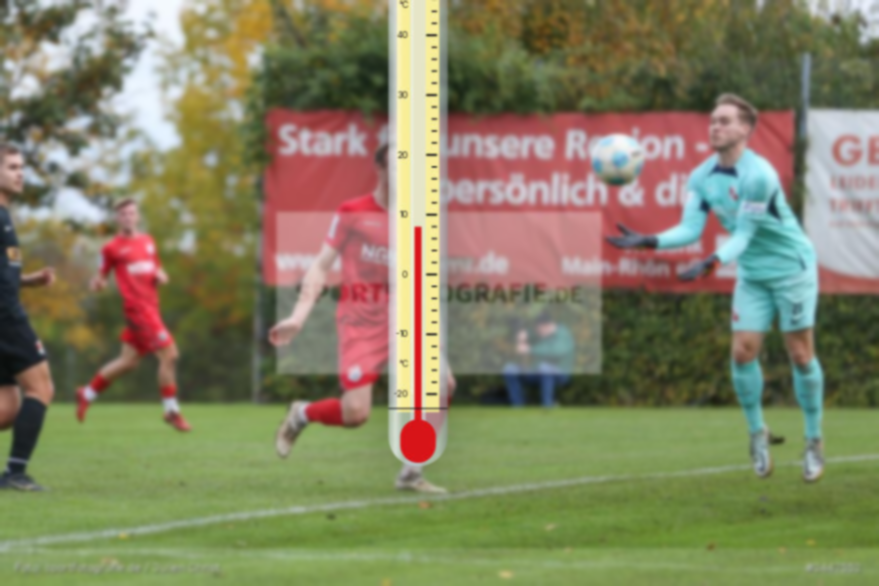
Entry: 8 °C
